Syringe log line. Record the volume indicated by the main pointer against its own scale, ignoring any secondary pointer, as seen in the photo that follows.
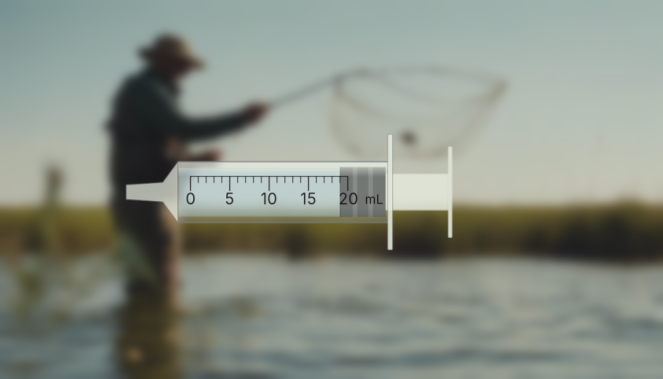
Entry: 19 mL
